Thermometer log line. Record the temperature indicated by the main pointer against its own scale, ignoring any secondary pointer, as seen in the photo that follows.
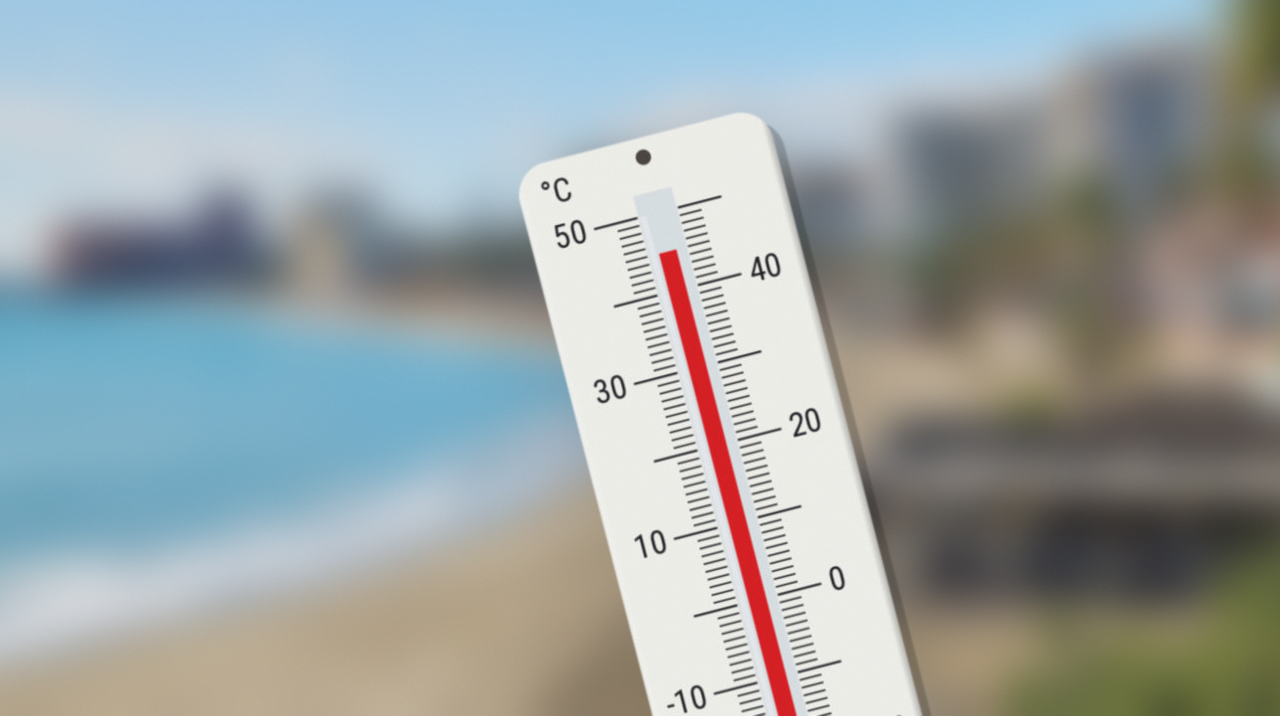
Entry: 45 °C
